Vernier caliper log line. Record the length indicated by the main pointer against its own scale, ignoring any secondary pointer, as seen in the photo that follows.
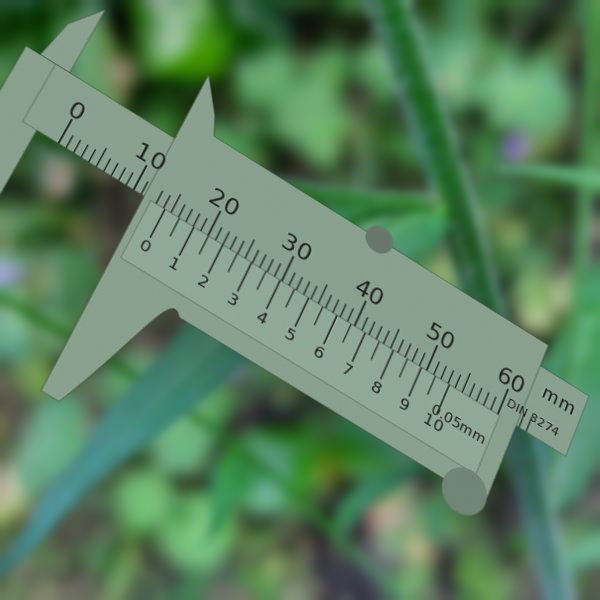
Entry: 14.2 mm
